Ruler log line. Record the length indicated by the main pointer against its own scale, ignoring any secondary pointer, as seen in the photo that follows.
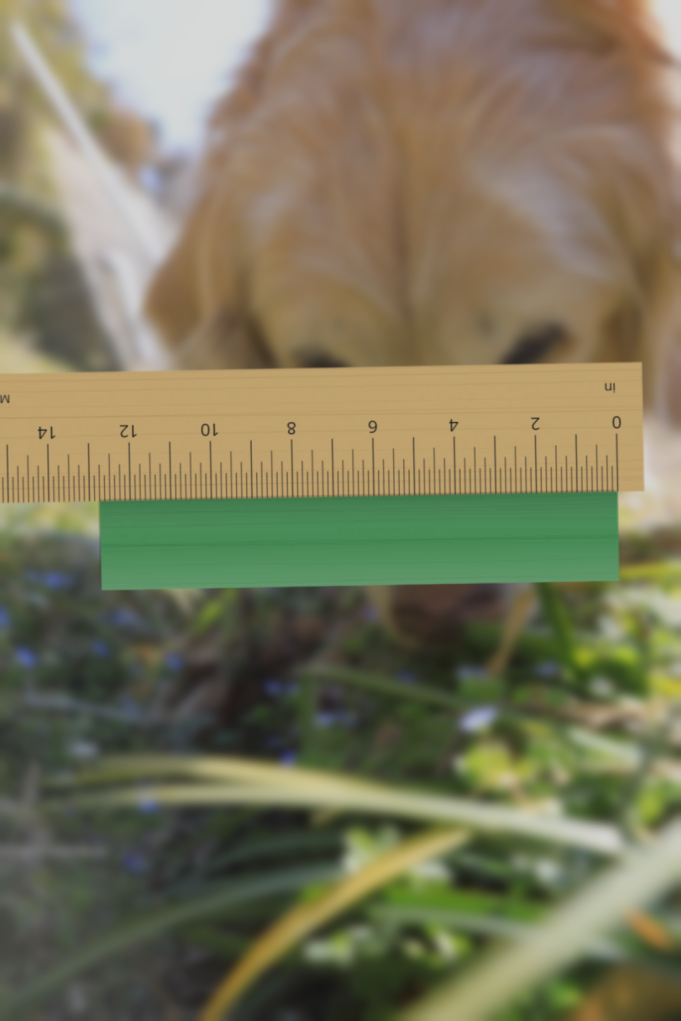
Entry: 12.75 in
